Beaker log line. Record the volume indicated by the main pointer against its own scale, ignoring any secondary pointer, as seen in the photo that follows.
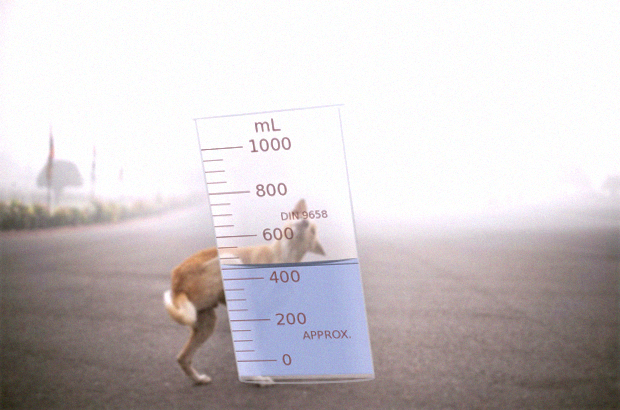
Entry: 450 mL
